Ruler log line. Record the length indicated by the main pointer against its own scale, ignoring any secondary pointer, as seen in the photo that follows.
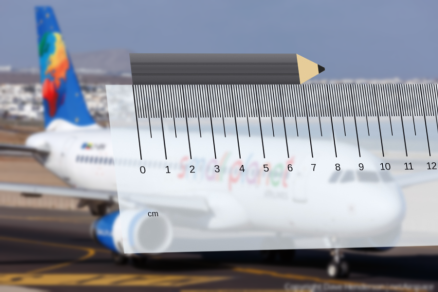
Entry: 8 cm
